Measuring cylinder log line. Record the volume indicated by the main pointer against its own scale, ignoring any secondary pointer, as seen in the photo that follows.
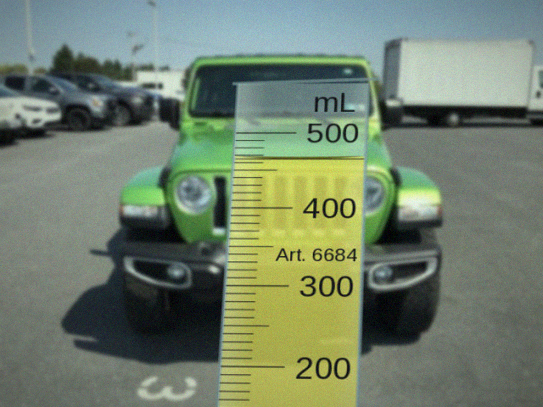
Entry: 465 mL
